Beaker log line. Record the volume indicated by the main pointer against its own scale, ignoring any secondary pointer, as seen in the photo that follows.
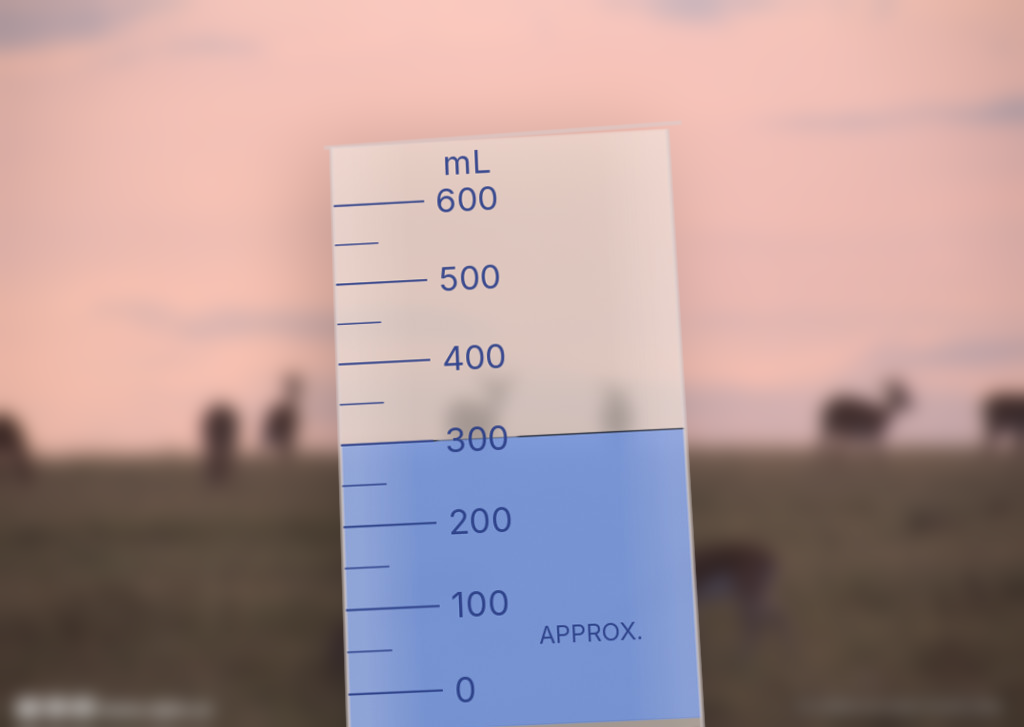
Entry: 300 mL
